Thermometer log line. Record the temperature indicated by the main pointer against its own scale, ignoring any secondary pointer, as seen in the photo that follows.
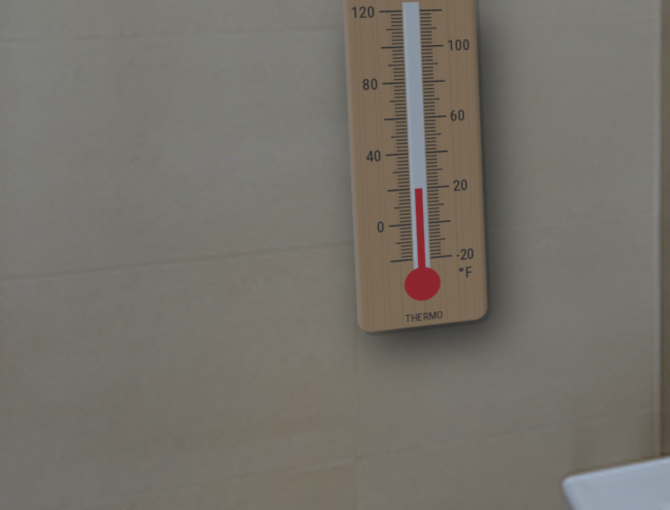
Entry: 20 °F
